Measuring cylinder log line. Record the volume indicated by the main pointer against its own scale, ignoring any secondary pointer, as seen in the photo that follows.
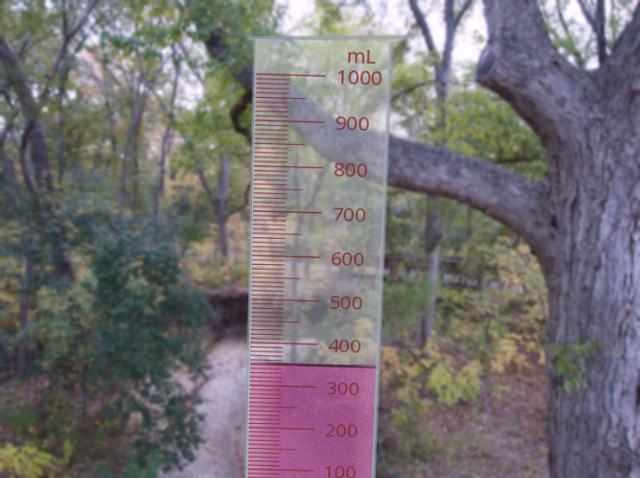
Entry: 350 mL
